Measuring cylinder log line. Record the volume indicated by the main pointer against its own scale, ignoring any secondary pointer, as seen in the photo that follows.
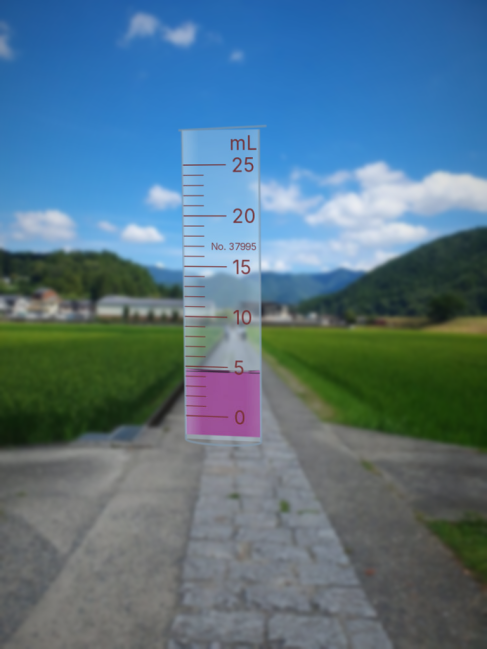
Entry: 4.5 mL
